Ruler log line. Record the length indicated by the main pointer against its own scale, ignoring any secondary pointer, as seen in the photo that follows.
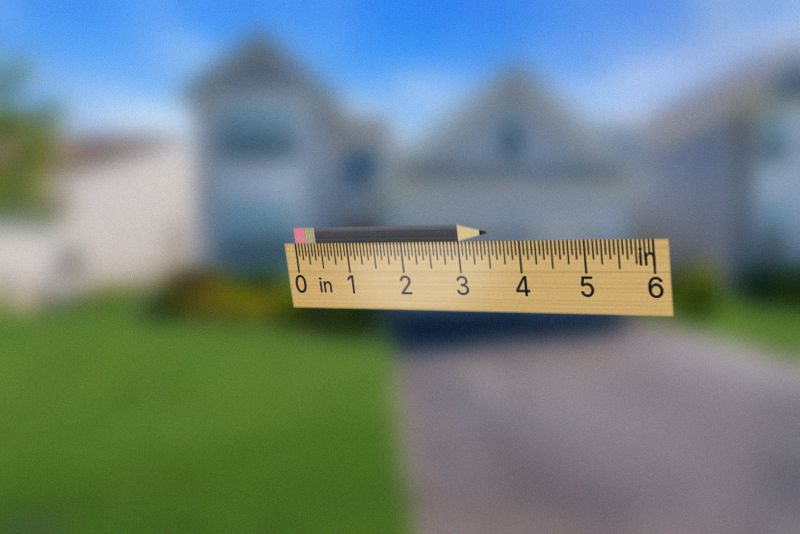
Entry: 3.5 in
